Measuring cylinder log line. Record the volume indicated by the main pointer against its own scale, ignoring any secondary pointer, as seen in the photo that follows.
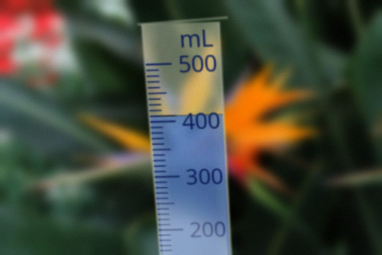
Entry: 410 mL
